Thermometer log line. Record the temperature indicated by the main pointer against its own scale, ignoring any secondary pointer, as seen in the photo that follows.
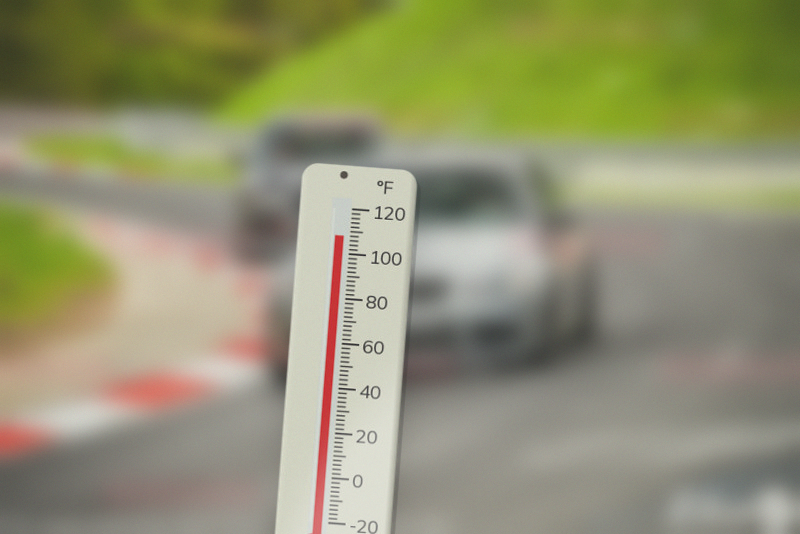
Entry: 108 °F
